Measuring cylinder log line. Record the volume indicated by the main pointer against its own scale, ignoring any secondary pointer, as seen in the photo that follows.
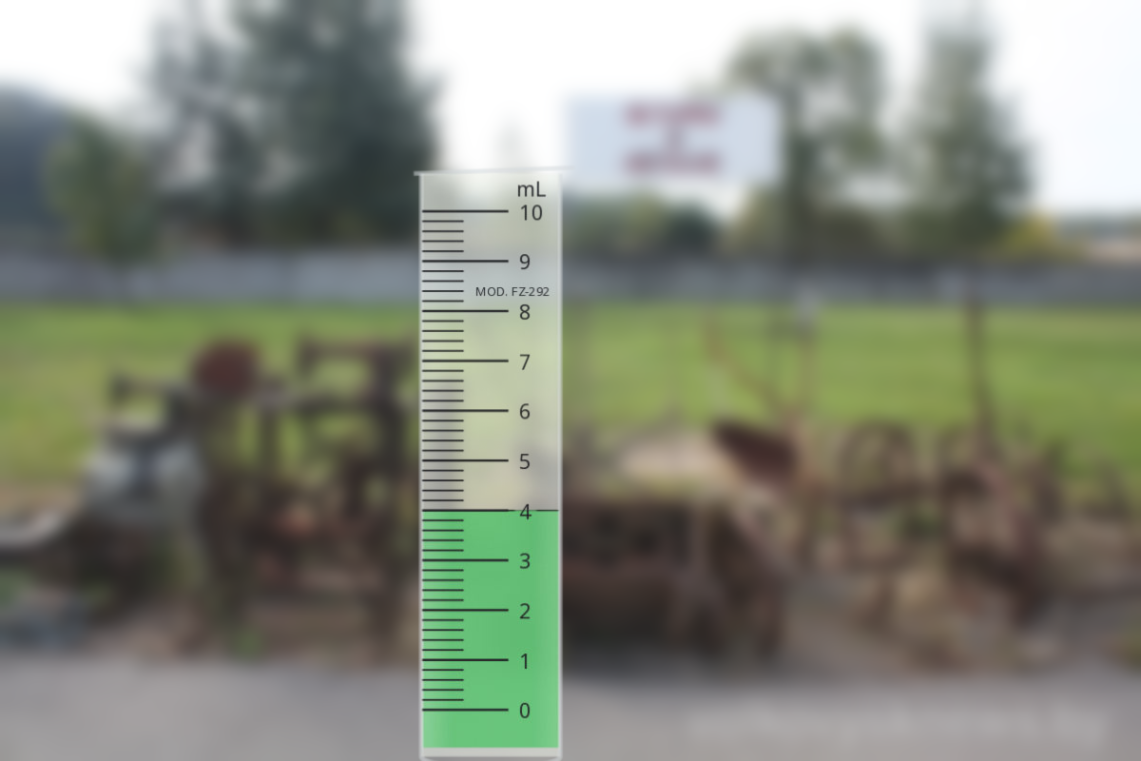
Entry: 4 mL
